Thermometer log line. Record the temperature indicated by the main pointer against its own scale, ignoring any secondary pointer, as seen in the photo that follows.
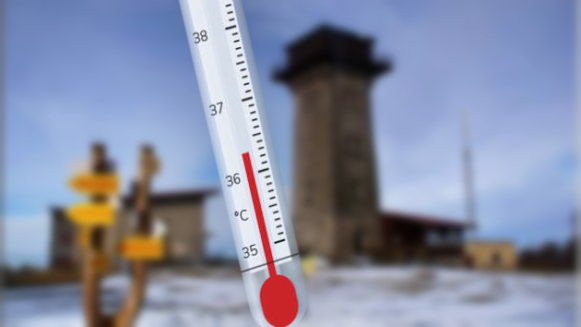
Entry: 36.3 °C
